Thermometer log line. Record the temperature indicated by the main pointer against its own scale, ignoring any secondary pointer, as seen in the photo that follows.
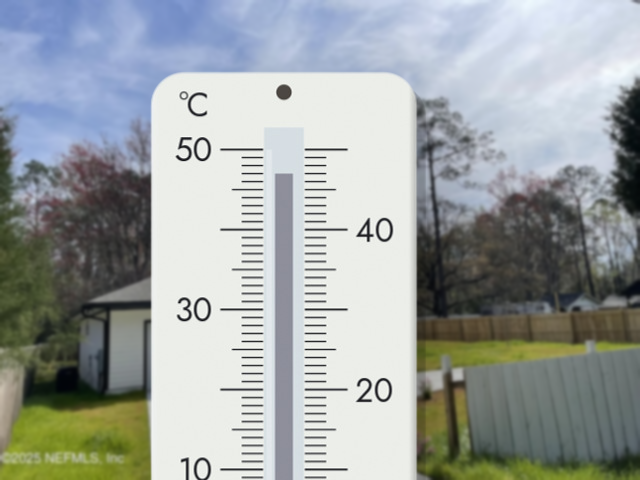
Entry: 47 °C
